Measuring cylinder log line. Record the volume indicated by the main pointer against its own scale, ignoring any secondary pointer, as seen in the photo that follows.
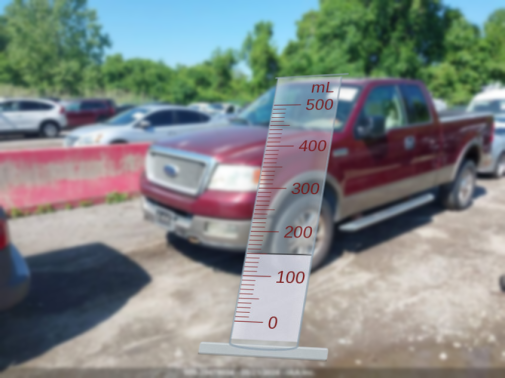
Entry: 150 mL
